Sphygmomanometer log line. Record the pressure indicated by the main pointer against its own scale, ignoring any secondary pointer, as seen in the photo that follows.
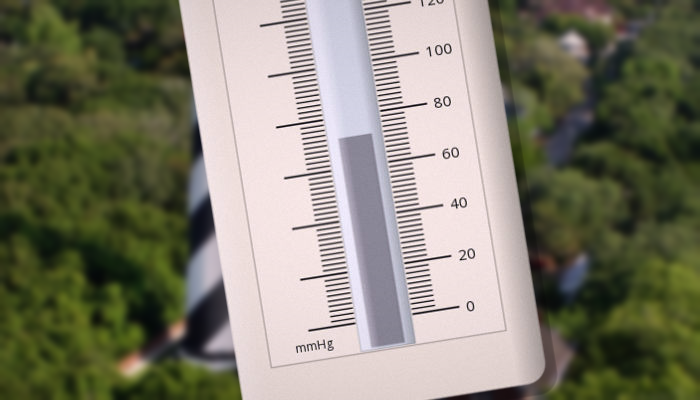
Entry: 72 mmHg
